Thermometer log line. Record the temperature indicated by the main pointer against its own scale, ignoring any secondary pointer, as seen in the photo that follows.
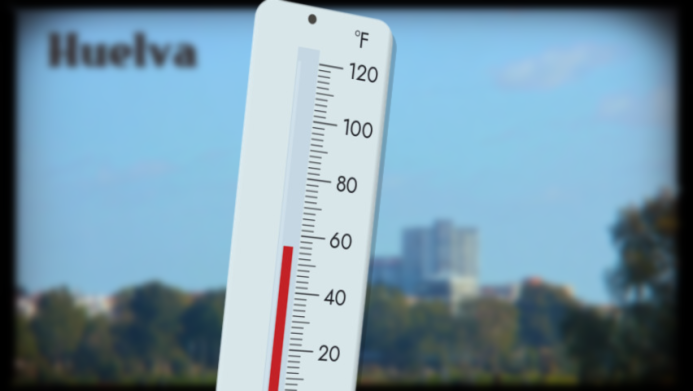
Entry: 56 °F
